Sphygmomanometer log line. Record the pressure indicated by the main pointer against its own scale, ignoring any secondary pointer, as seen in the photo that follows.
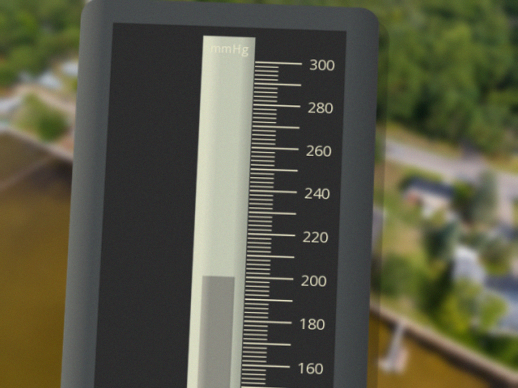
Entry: 200 mmHg
